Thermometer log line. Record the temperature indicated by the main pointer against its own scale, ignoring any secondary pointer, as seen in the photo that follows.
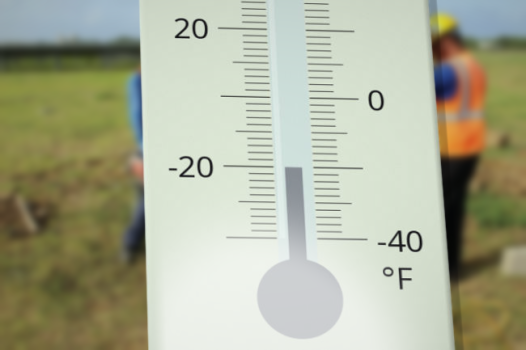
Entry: -20 °F
